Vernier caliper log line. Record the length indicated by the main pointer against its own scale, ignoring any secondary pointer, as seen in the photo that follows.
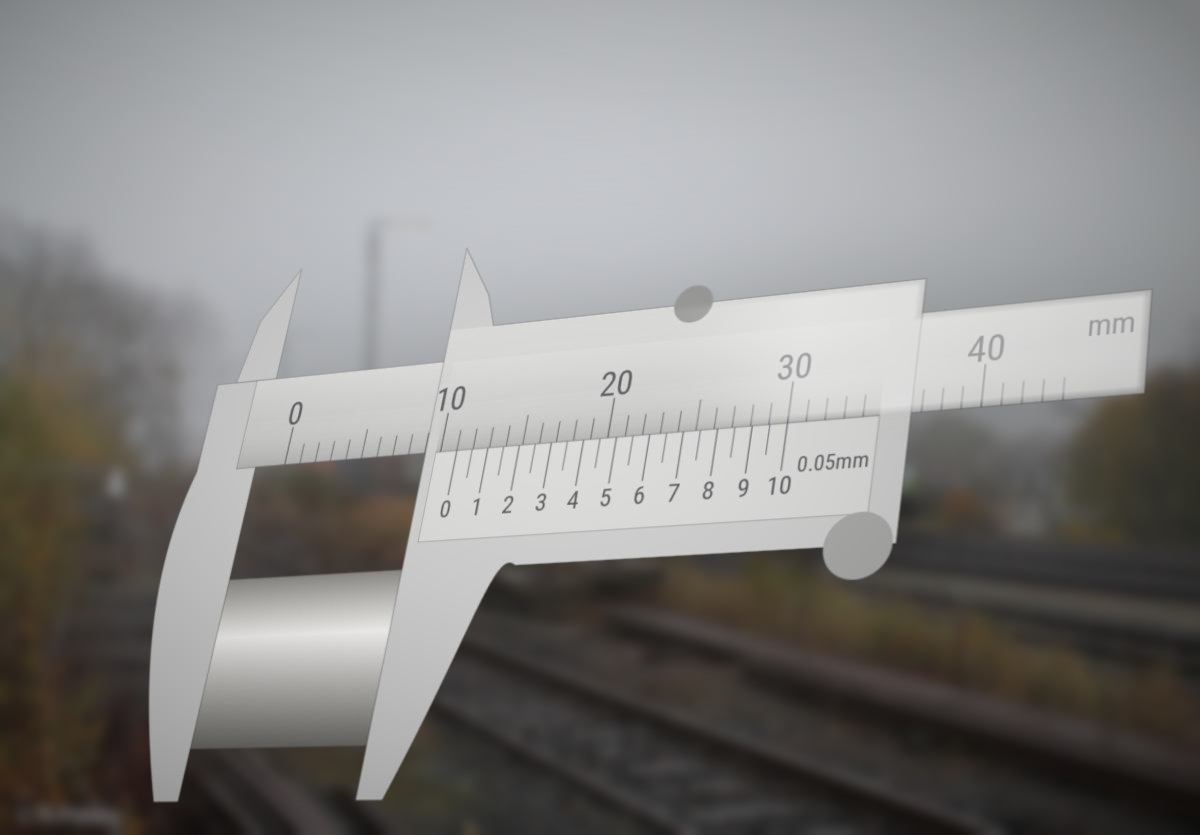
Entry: 11.0 mm
